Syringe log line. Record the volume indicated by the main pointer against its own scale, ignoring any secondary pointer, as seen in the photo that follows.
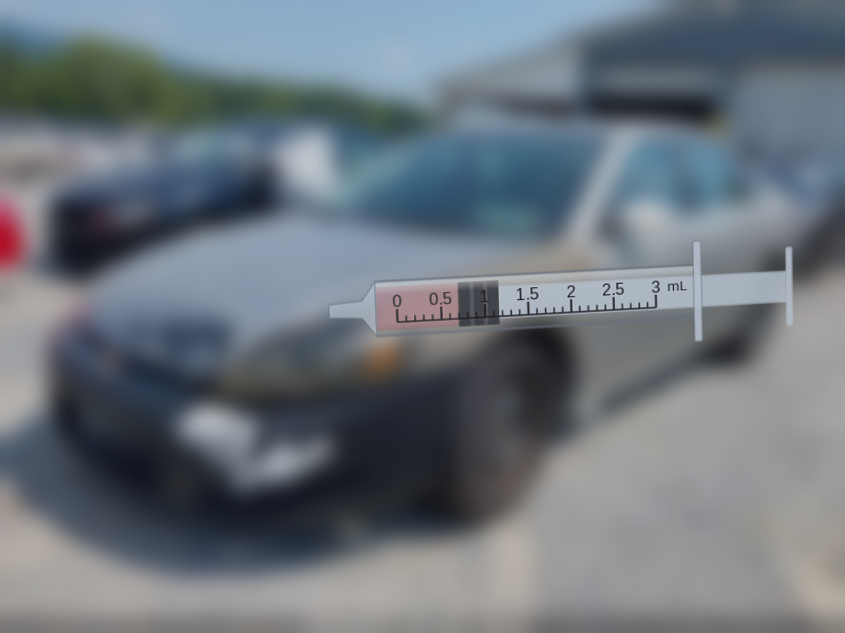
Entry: 0.7 mL
